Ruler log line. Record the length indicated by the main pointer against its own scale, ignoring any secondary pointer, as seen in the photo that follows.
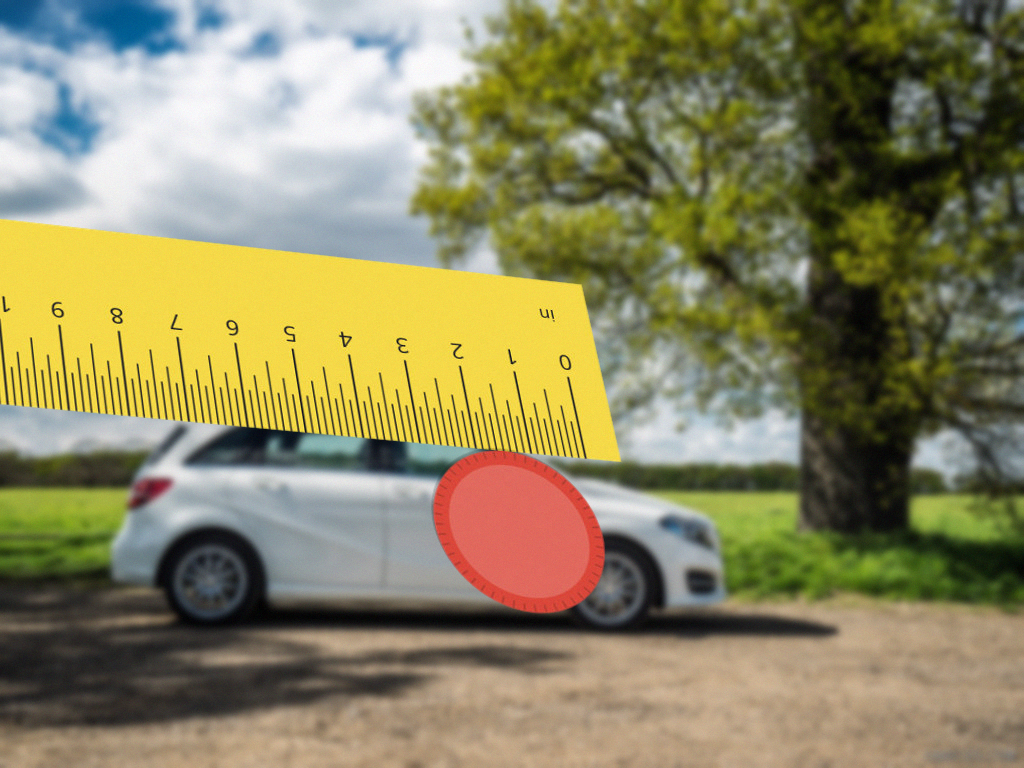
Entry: 3 in
